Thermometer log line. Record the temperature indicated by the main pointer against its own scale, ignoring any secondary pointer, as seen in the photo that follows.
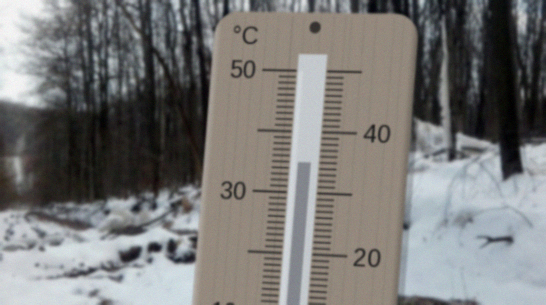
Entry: 35 °C
